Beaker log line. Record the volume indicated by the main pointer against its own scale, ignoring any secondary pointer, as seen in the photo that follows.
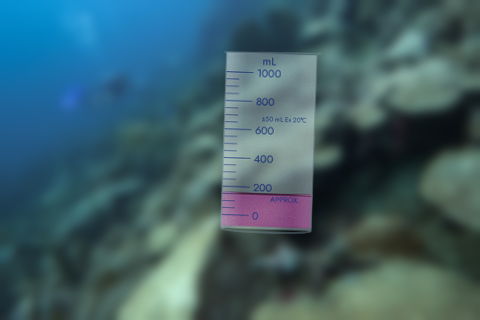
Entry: 150 mL
